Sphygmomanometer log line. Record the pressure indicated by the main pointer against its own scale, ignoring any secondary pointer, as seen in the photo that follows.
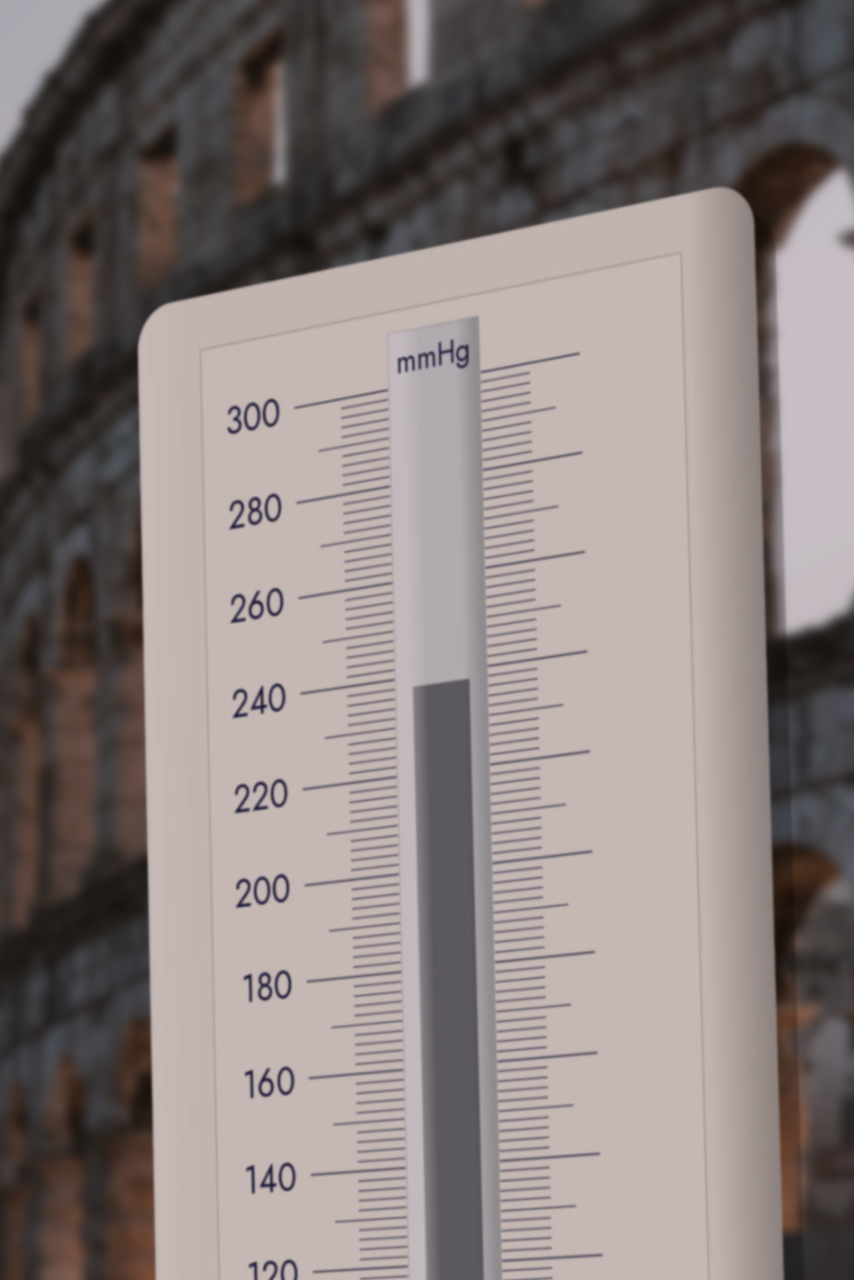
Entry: 238 mmHg
